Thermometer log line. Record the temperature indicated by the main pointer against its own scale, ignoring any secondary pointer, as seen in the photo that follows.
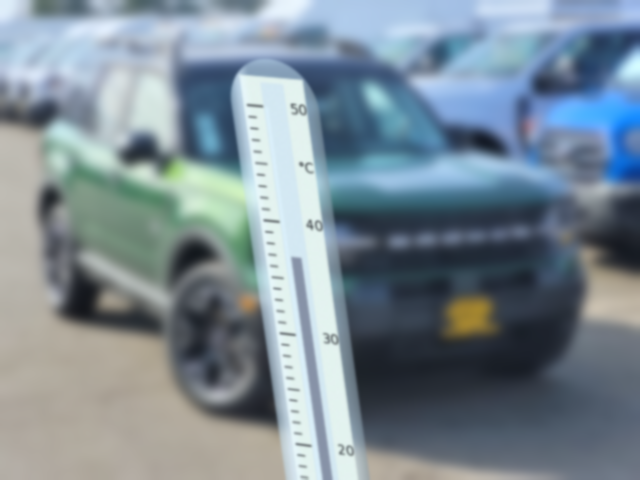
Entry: 37 °C
